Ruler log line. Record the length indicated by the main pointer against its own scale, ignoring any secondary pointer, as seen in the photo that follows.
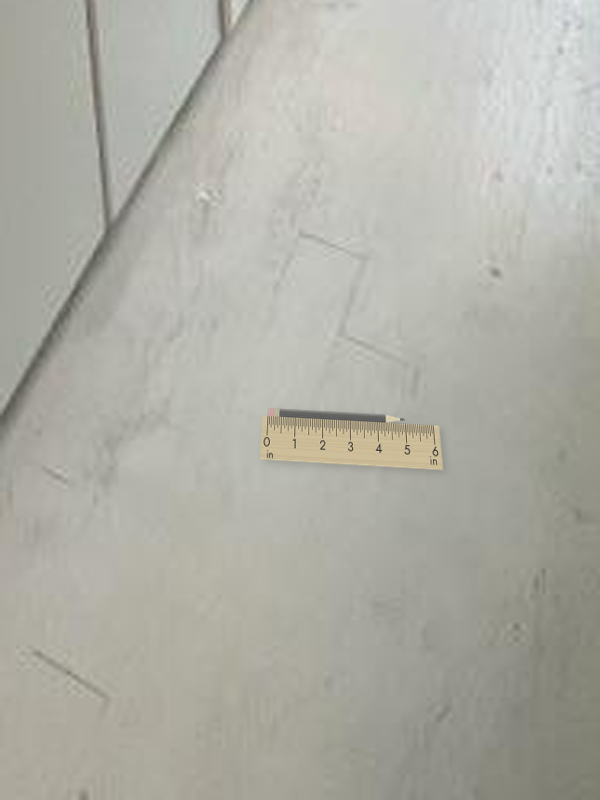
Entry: 5 in
